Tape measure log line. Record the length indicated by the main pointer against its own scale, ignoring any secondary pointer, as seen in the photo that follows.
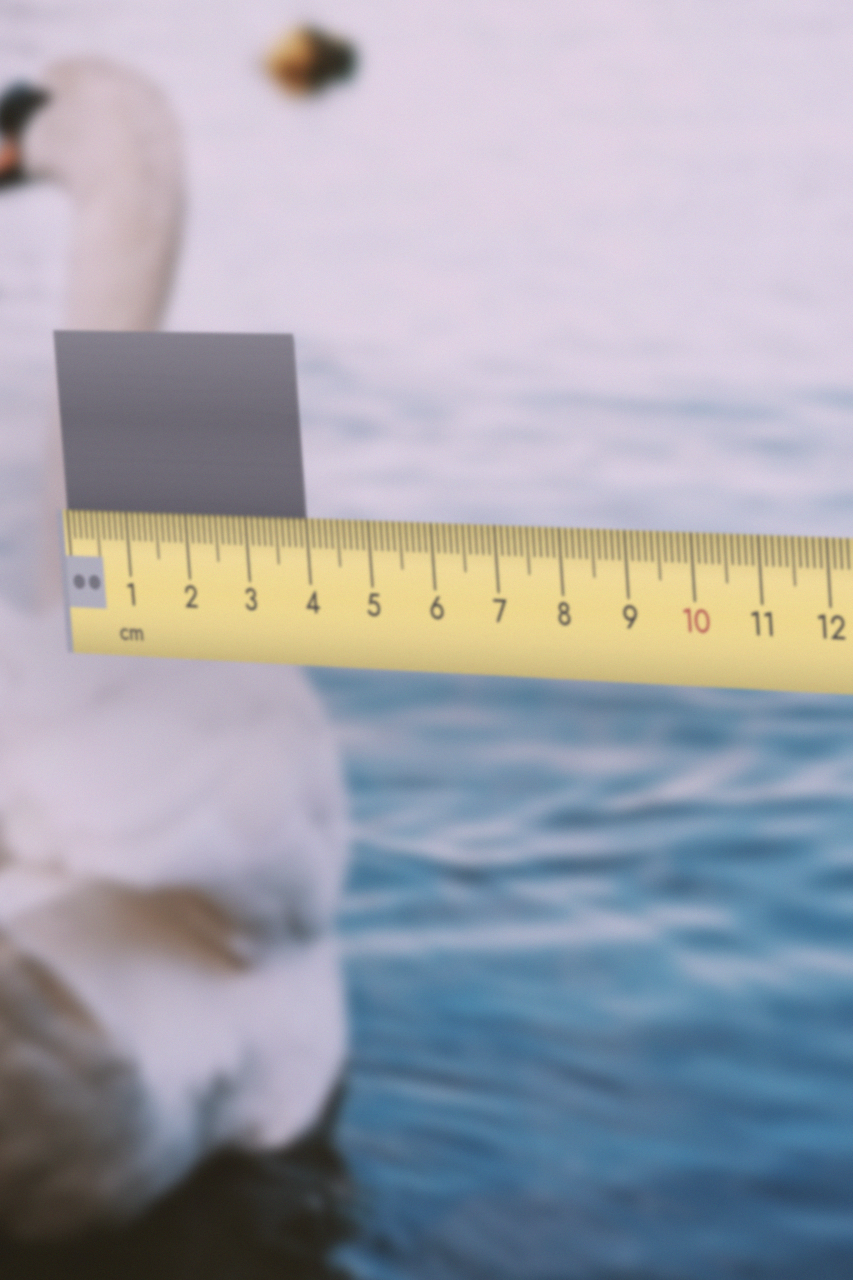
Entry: 4 cm
